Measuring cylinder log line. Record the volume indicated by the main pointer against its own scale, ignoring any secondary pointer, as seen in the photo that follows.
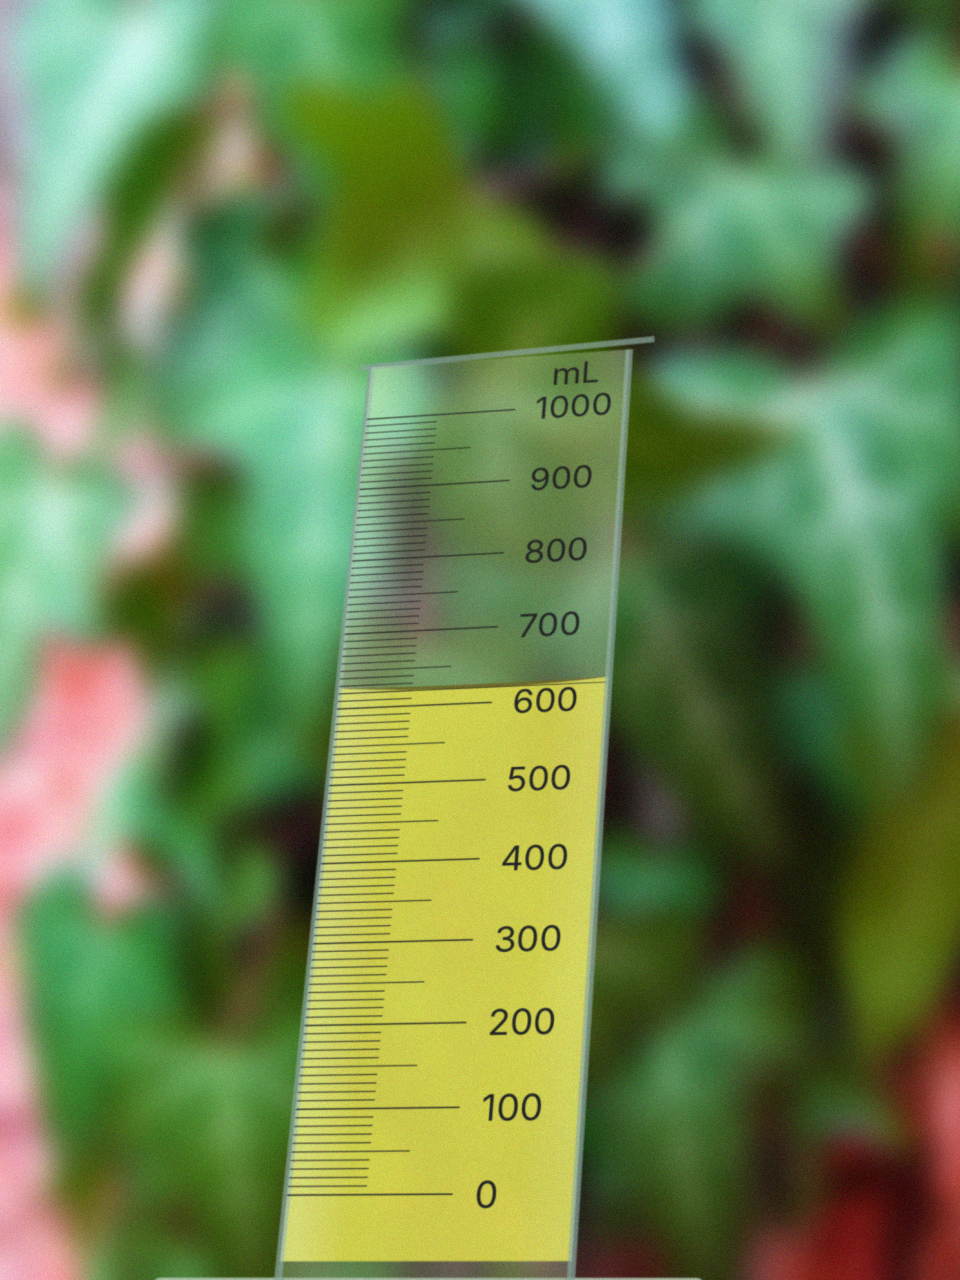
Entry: 620 mL
